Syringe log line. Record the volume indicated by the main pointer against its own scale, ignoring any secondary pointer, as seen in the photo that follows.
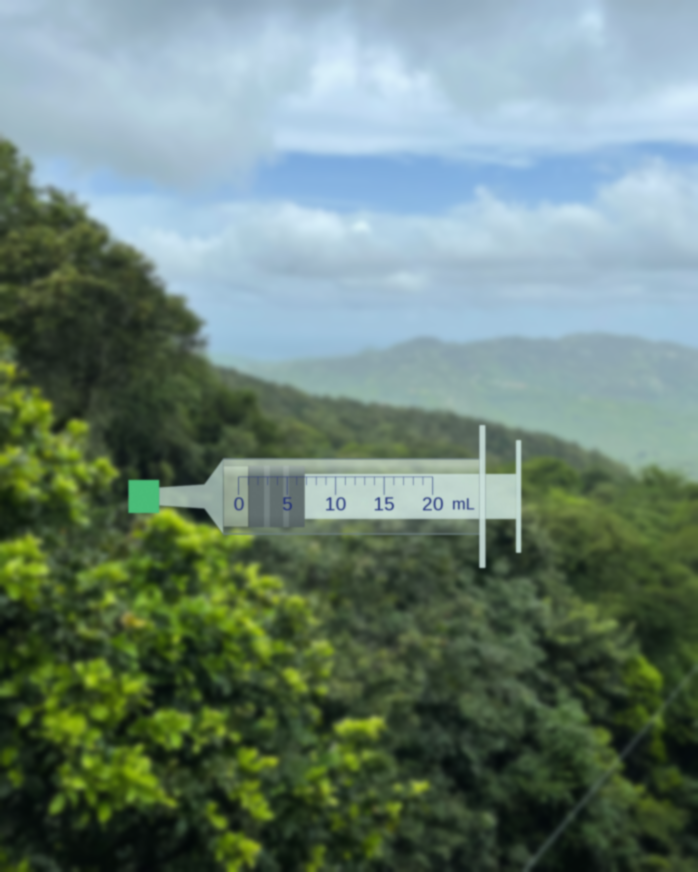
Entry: 1 mL
